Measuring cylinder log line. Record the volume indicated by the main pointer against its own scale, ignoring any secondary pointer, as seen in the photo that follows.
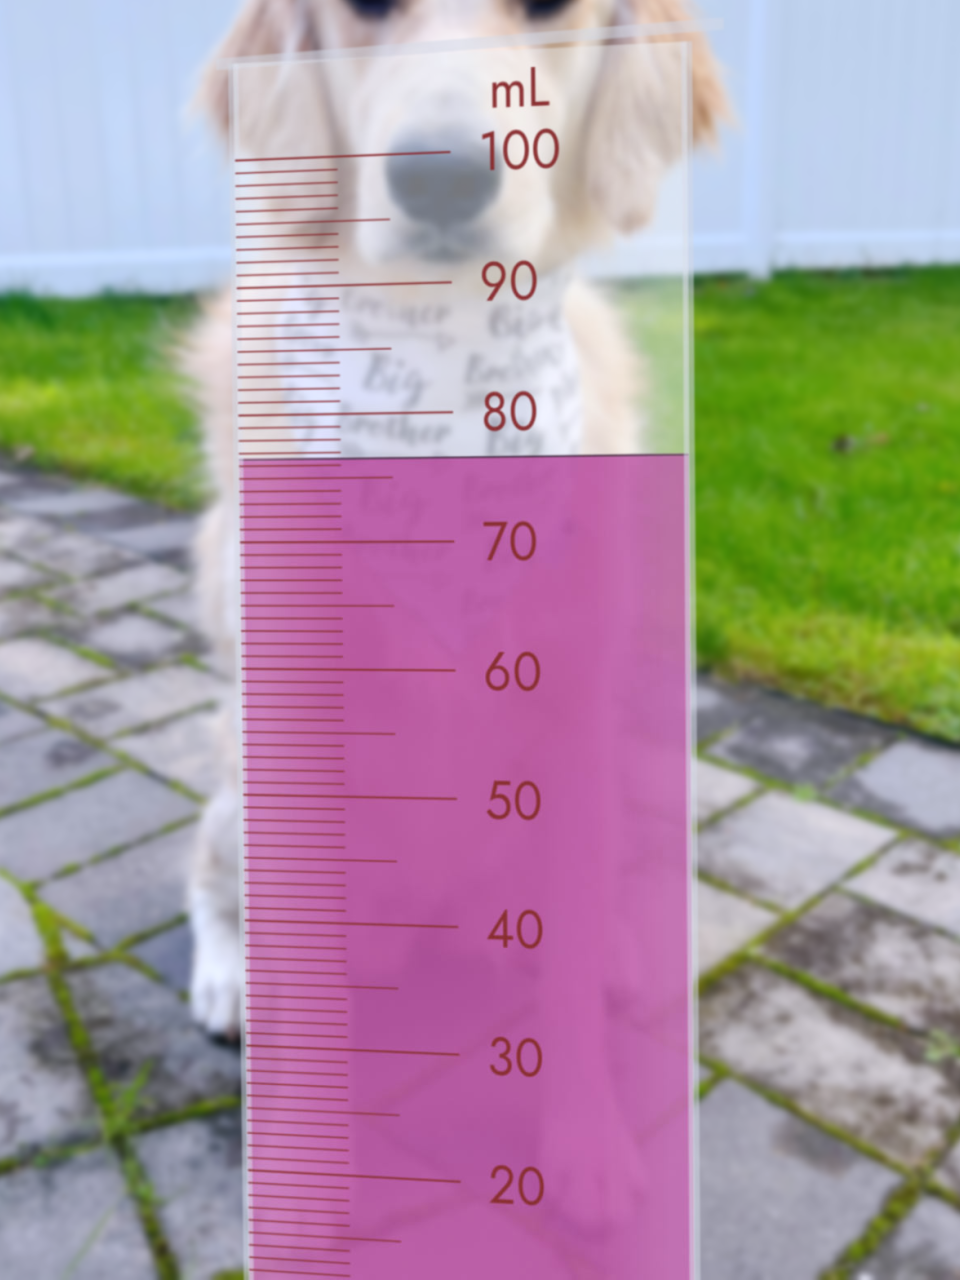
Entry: 76.5 mL
